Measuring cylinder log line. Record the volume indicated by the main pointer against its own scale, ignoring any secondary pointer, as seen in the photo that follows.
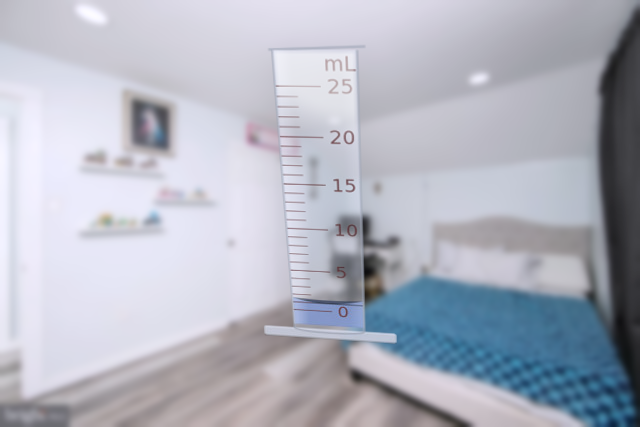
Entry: 1 mL
